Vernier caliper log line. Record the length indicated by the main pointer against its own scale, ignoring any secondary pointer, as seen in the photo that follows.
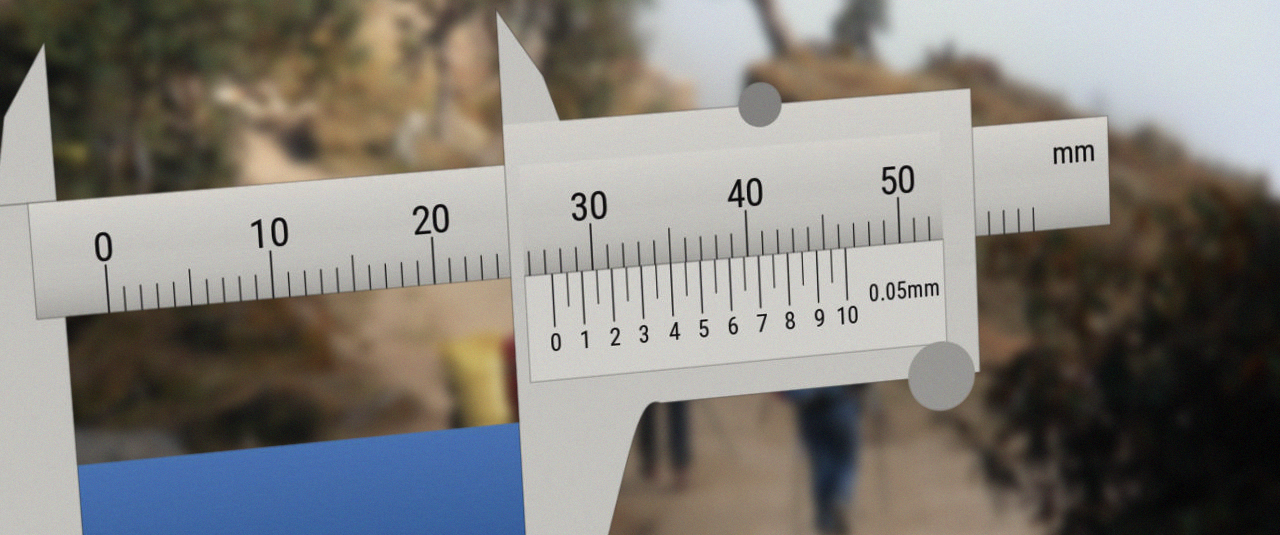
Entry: 27.4 mm
